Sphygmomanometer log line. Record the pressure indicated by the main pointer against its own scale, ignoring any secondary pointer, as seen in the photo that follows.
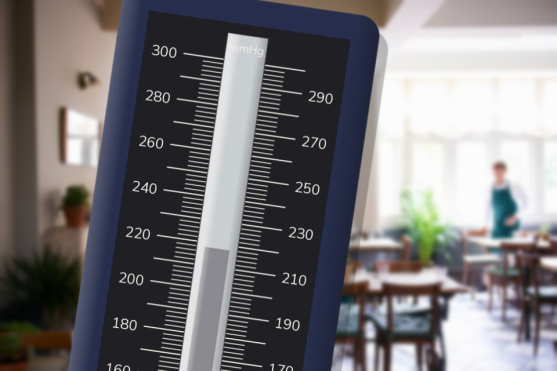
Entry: 218 mmHg
